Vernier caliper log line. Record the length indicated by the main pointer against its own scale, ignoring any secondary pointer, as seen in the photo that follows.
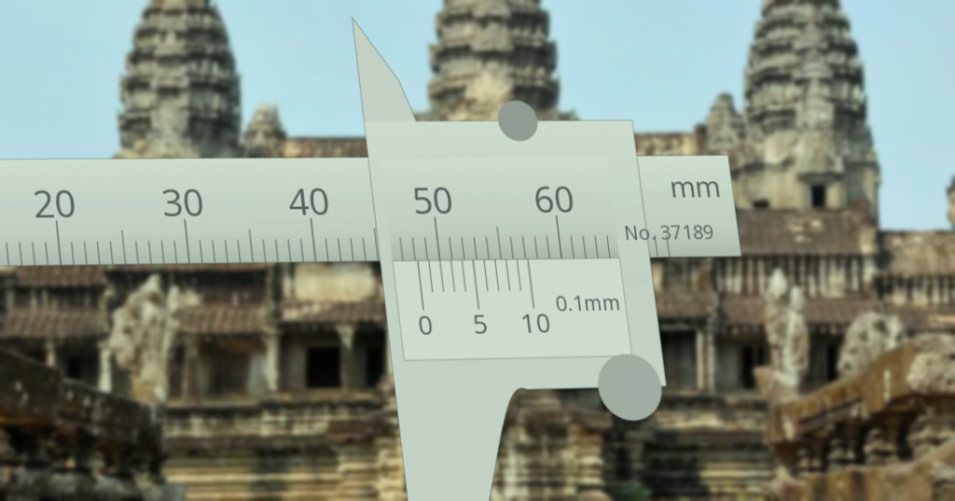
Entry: 48.2 mm
